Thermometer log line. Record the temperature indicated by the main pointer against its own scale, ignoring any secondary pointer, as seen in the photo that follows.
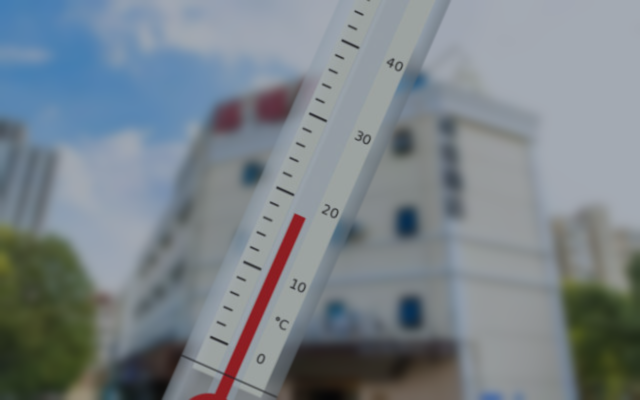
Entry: 18 °C
